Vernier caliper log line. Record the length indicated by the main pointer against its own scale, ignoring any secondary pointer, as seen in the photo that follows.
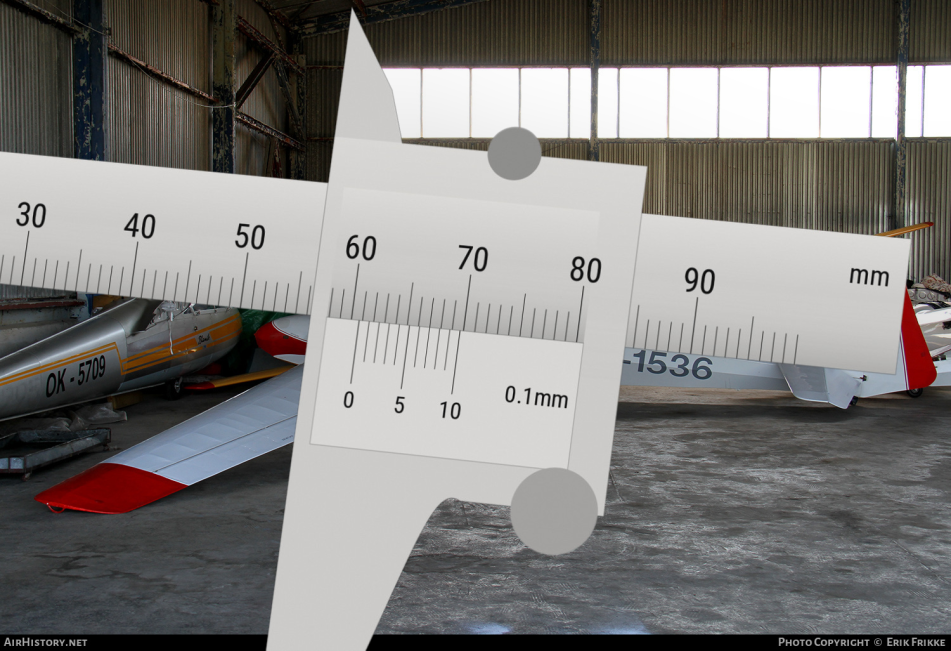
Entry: 60.7 mm
